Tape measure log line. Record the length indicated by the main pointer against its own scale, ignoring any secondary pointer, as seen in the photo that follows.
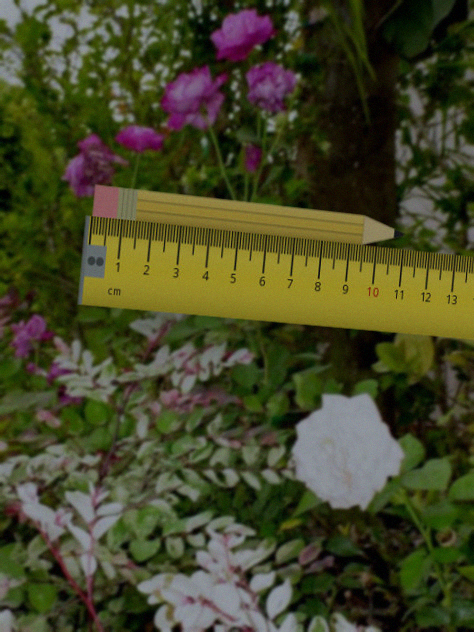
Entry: 11 cm
